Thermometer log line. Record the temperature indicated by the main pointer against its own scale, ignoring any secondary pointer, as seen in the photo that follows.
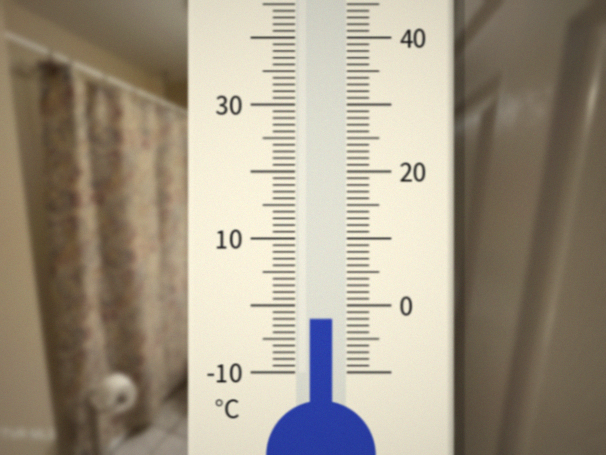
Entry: -2 °C
